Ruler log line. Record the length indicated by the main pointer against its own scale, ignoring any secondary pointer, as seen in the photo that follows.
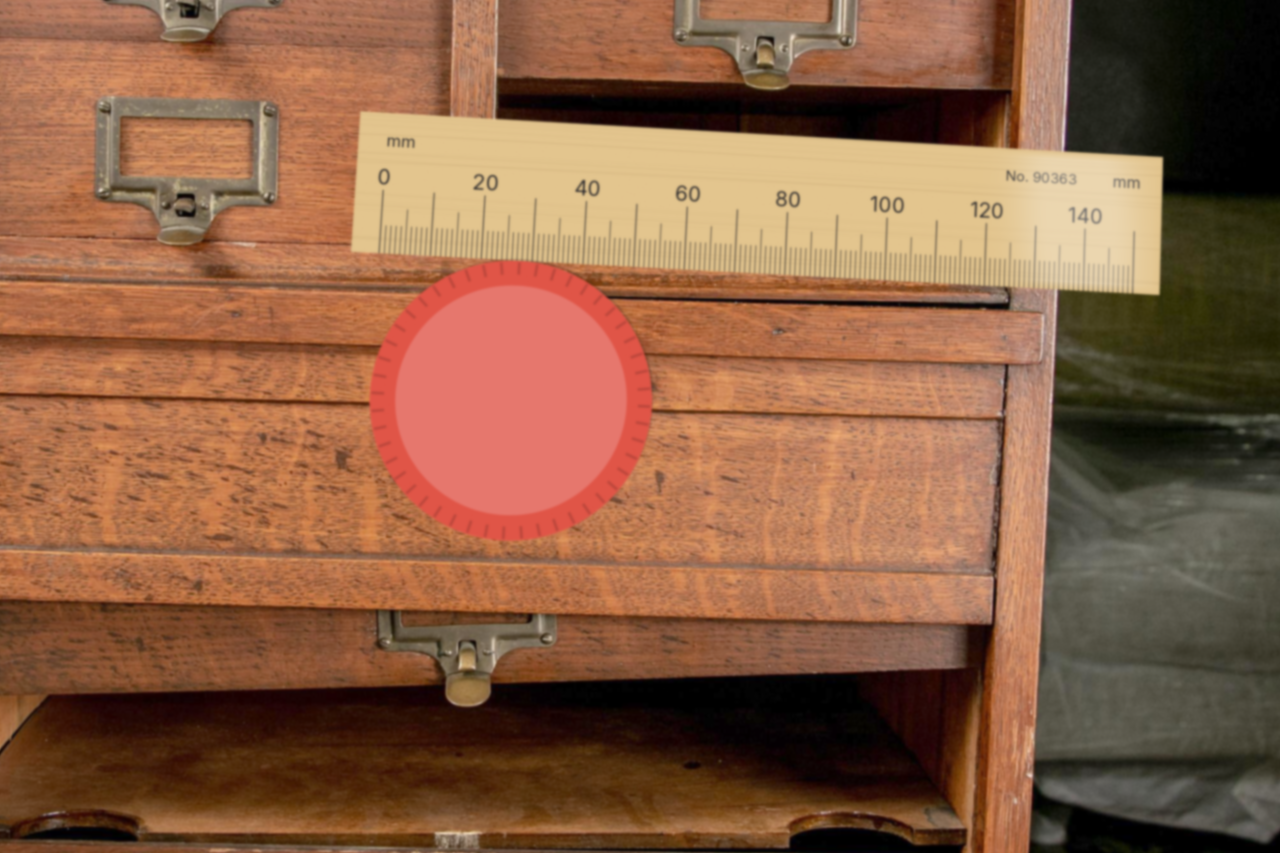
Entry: 55 mm
